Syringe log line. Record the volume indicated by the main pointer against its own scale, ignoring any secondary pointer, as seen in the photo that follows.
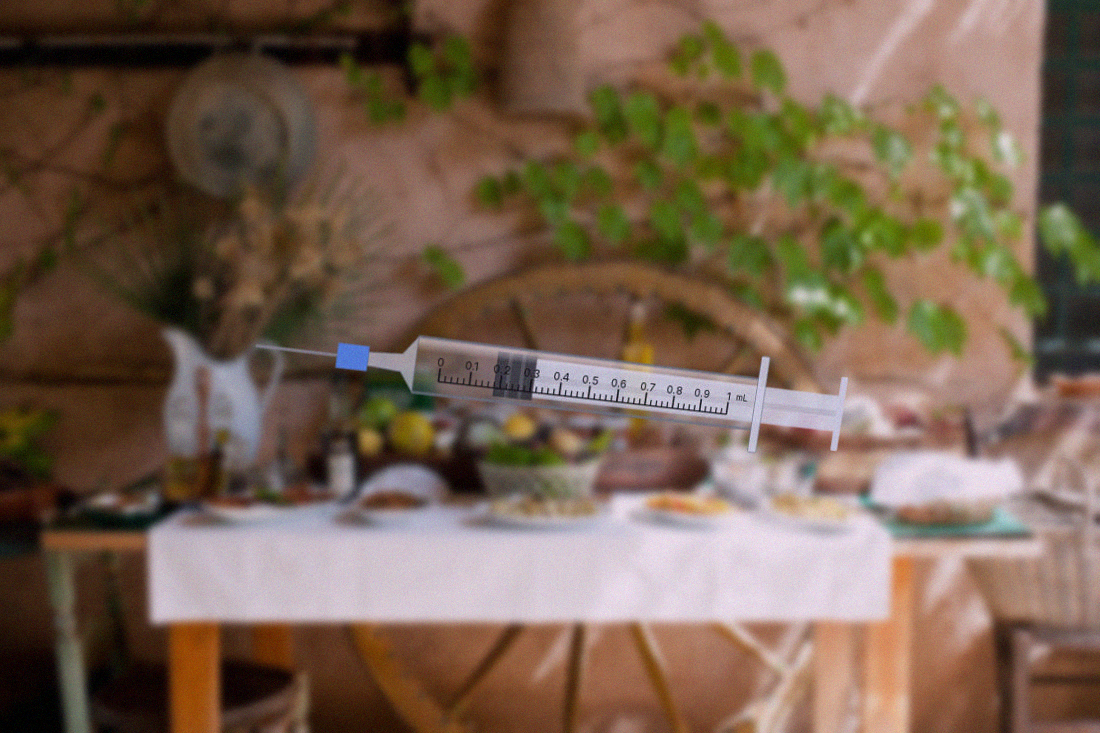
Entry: 0.18 mL
